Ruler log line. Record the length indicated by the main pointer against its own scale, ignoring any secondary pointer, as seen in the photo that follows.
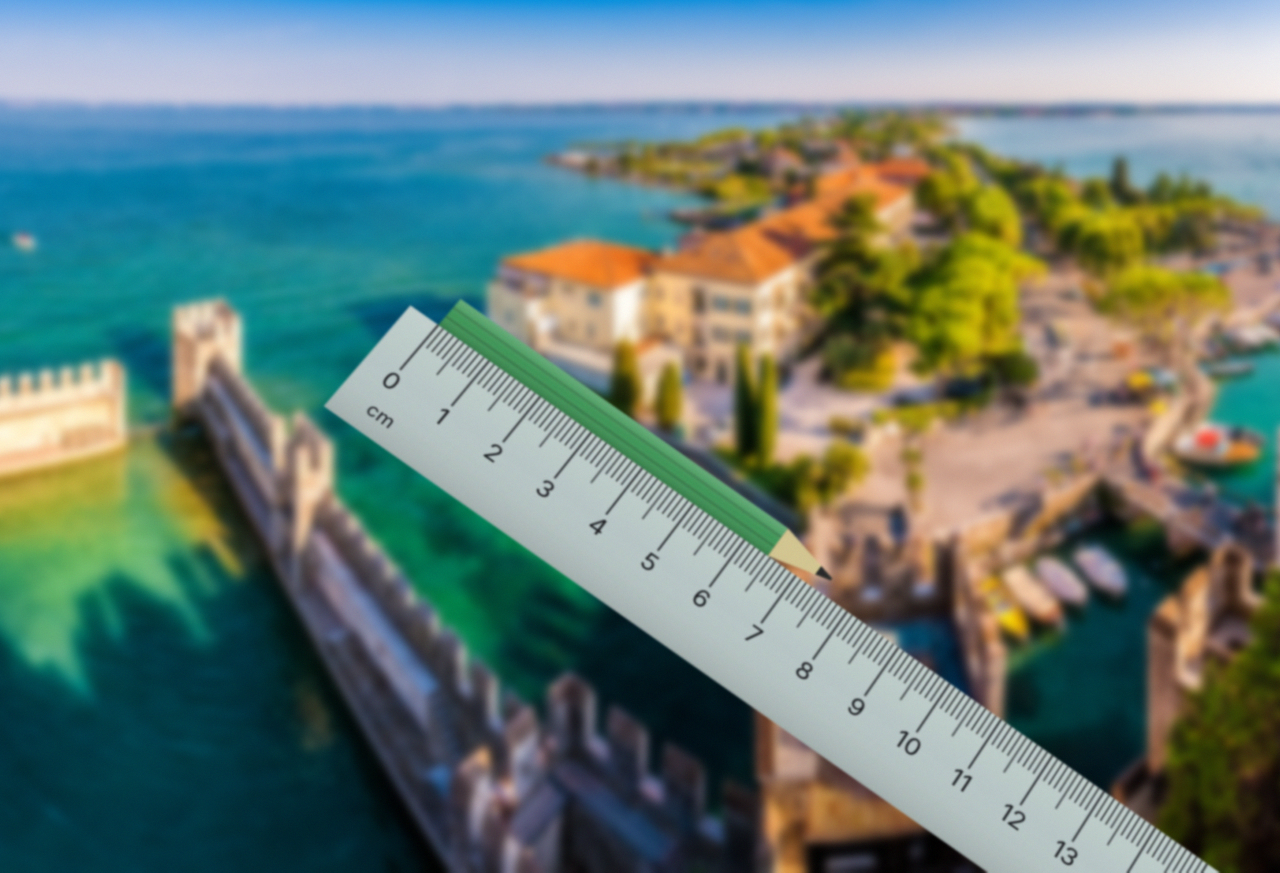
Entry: 7.5 cm
